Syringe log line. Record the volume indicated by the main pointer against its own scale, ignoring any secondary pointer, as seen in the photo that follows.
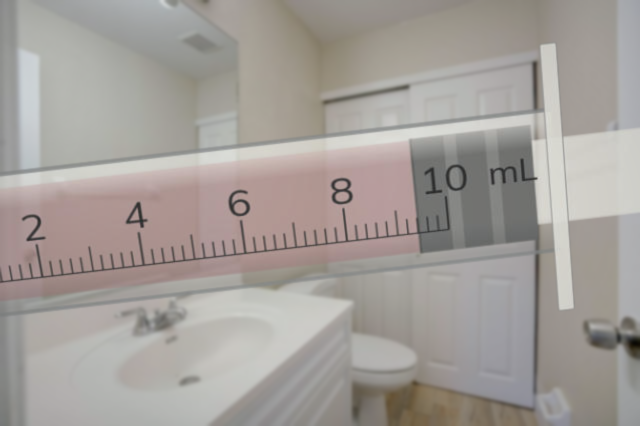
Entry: 9.4 mL
